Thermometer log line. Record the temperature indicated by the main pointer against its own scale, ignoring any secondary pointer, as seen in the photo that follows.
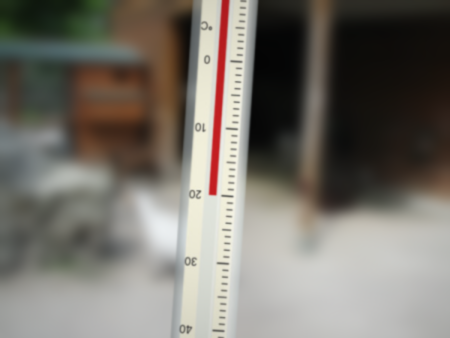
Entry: 20 °C
